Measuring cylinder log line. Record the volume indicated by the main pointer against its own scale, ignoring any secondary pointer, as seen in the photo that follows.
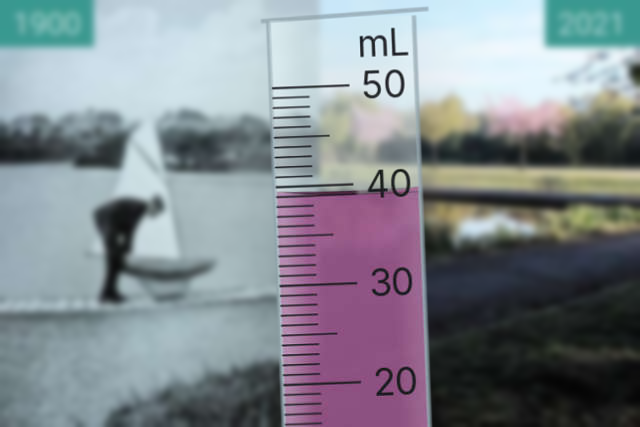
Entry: 39 mL
